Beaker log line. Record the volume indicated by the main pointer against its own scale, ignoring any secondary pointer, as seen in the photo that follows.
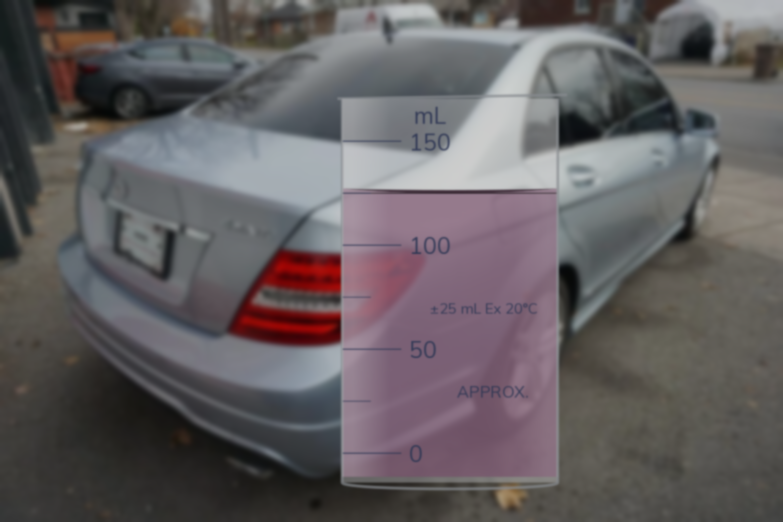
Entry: 125 mL
